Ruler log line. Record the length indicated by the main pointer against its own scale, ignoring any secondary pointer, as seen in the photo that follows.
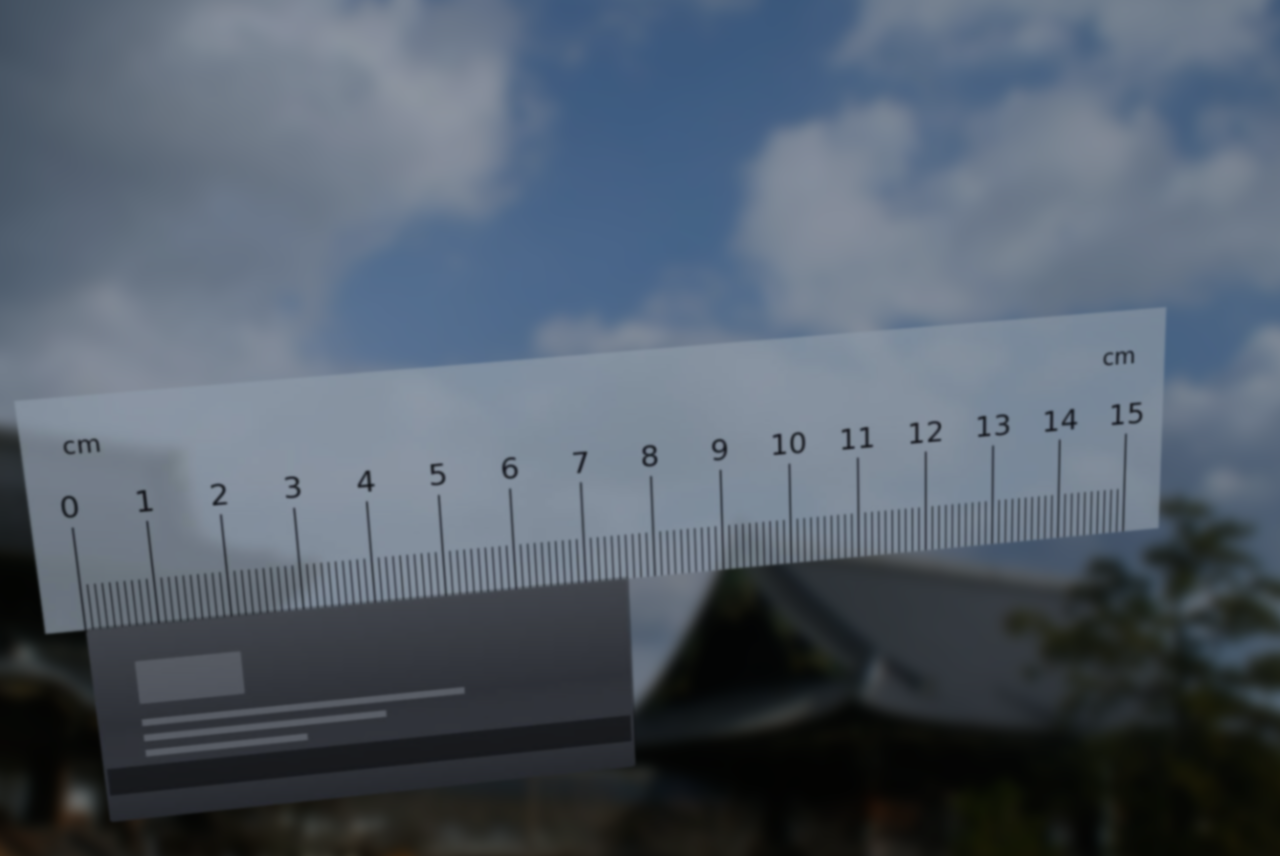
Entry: 7.6 cm
